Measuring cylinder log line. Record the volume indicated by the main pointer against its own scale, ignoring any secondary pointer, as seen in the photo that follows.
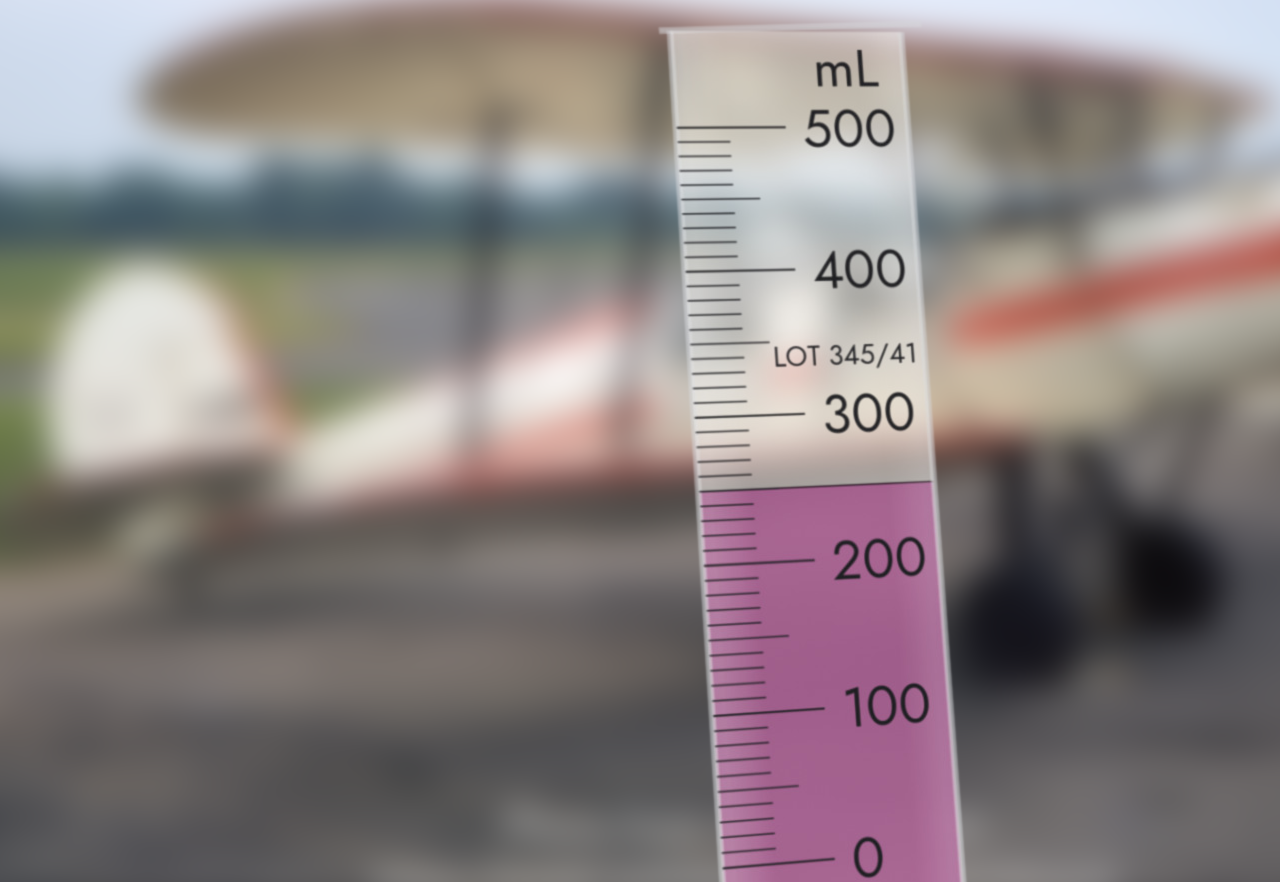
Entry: 250 mL
